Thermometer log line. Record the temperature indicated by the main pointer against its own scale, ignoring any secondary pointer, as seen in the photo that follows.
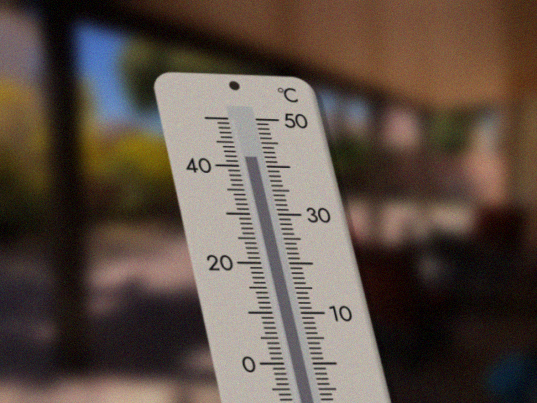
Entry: 42 °C
